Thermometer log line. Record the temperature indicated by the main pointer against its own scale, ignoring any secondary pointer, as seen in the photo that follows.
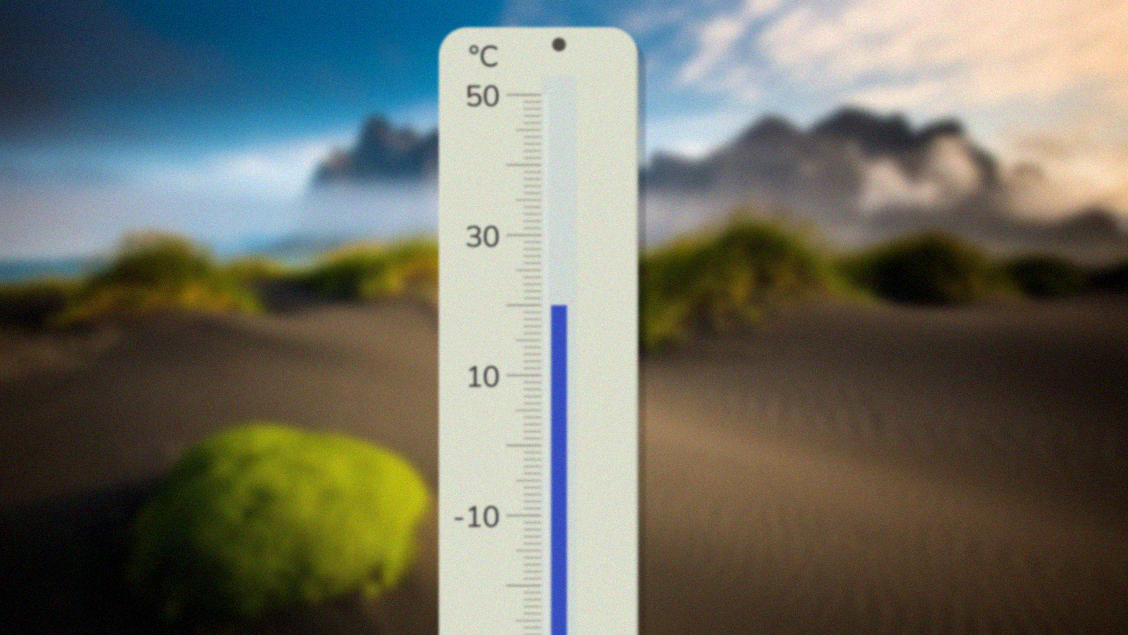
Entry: 20 °C
